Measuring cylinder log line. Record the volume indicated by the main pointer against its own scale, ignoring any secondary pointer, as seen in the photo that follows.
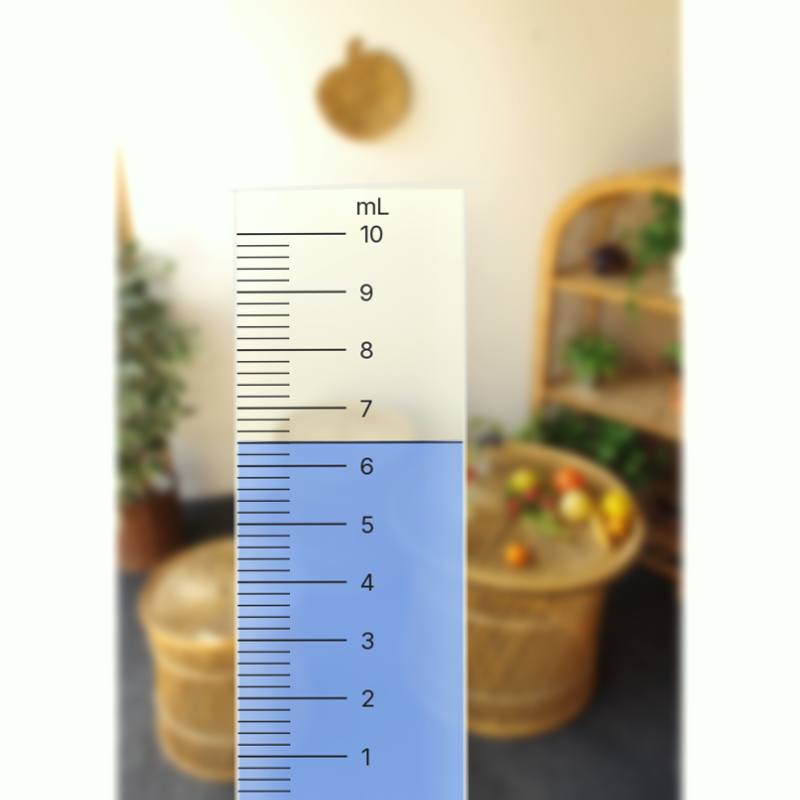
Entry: 6.4 mL
